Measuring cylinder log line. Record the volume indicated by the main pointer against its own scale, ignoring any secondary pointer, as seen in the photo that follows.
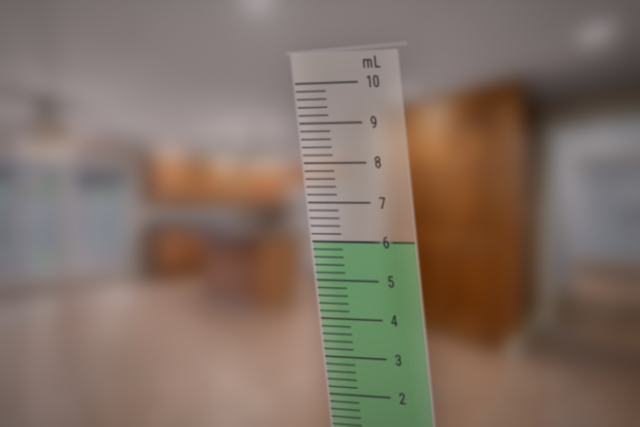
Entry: 6 mL
